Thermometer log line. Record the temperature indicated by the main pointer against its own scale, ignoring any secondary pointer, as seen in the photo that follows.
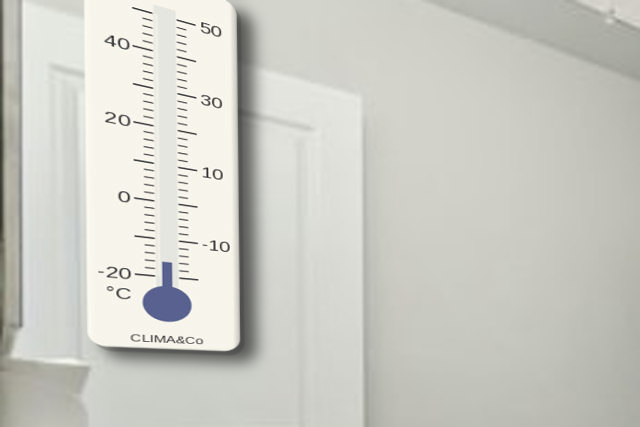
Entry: -16 °C
